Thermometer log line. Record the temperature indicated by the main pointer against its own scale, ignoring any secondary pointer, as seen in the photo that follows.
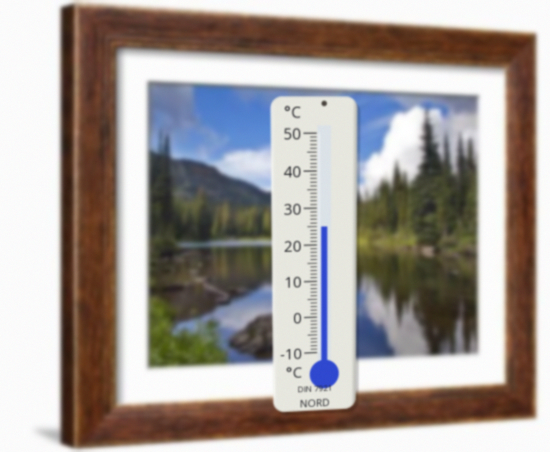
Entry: 25 °C
